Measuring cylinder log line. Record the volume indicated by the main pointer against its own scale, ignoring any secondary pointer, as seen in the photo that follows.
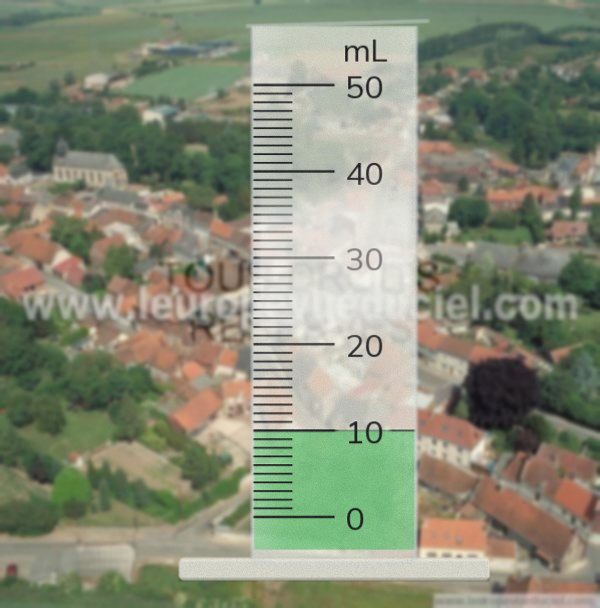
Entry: 10 mL
